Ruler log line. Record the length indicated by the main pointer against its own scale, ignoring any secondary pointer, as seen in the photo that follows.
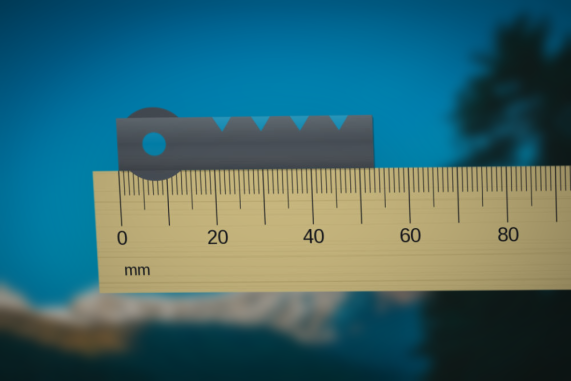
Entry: 53 mm
